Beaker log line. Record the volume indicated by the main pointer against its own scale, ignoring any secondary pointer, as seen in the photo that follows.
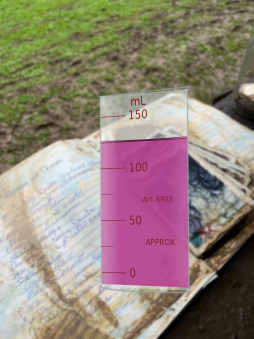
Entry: 125 mL
